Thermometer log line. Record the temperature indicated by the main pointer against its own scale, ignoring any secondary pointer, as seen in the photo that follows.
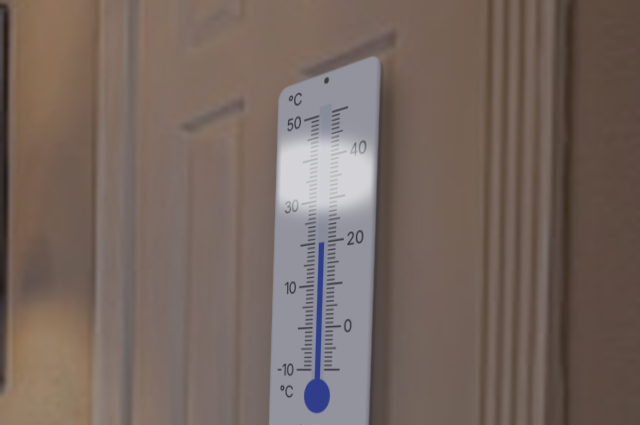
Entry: 20 °C
